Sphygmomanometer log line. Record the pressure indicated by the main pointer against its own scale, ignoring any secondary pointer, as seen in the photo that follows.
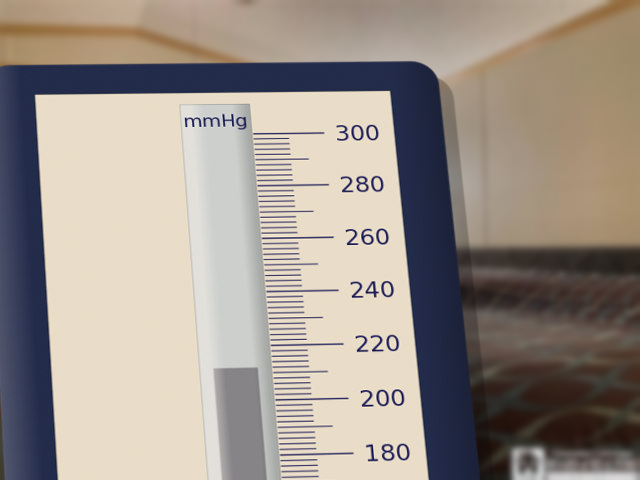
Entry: 212 mmHg
